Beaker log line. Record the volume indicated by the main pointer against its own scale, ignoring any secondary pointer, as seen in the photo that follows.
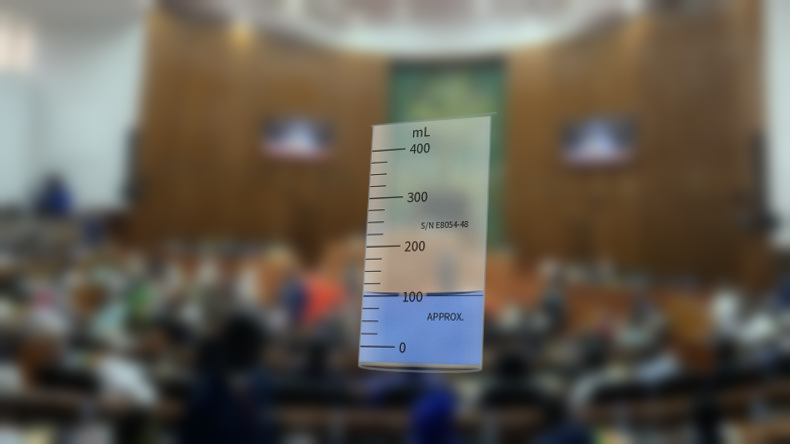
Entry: 100 mL
